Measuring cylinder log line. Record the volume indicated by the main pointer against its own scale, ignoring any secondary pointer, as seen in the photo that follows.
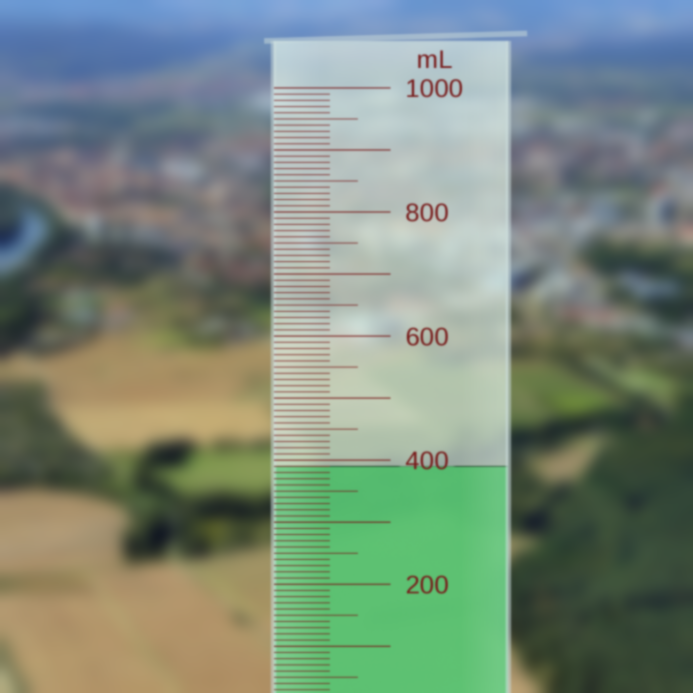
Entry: 390 mL
